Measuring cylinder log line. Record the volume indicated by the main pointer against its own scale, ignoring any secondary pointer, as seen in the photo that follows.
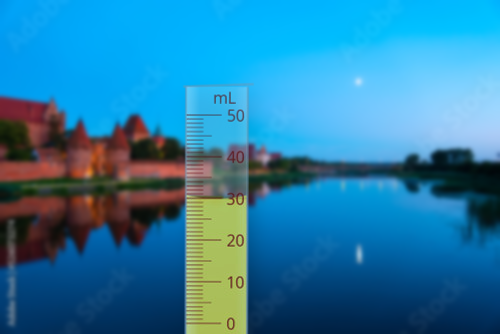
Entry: 30 mL
